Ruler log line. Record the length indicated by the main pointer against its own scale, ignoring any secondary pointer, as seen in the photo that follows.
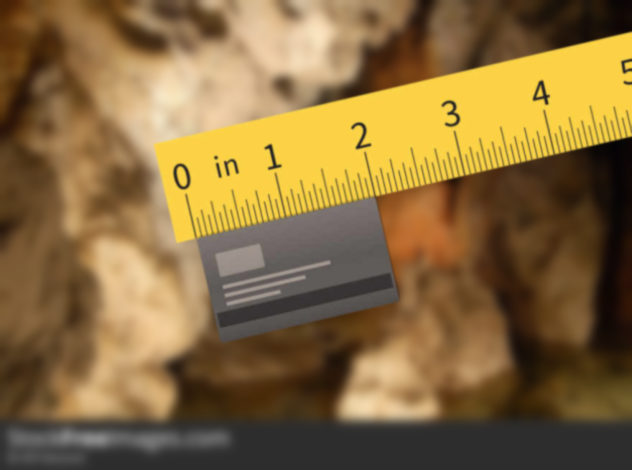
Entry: 2 in
